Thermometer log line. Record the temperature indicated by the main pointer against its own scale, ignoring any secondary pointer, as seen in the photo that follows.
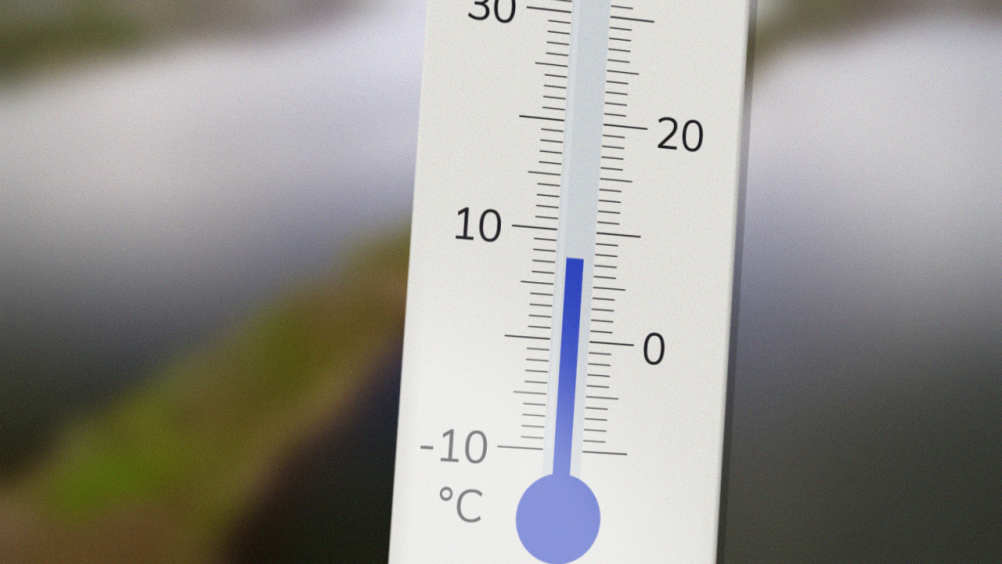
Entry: 7.5 °C
